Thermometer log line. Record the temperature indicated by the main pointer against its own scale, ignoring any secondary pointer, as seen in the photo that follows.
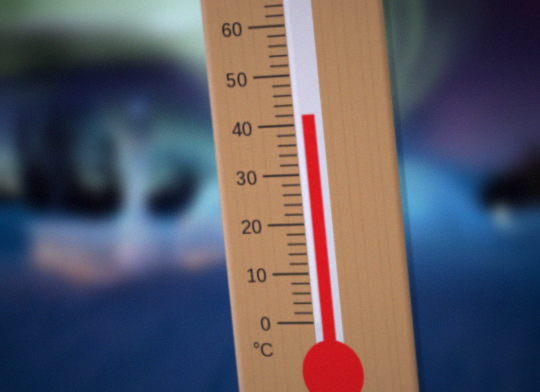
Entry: 42 °C
